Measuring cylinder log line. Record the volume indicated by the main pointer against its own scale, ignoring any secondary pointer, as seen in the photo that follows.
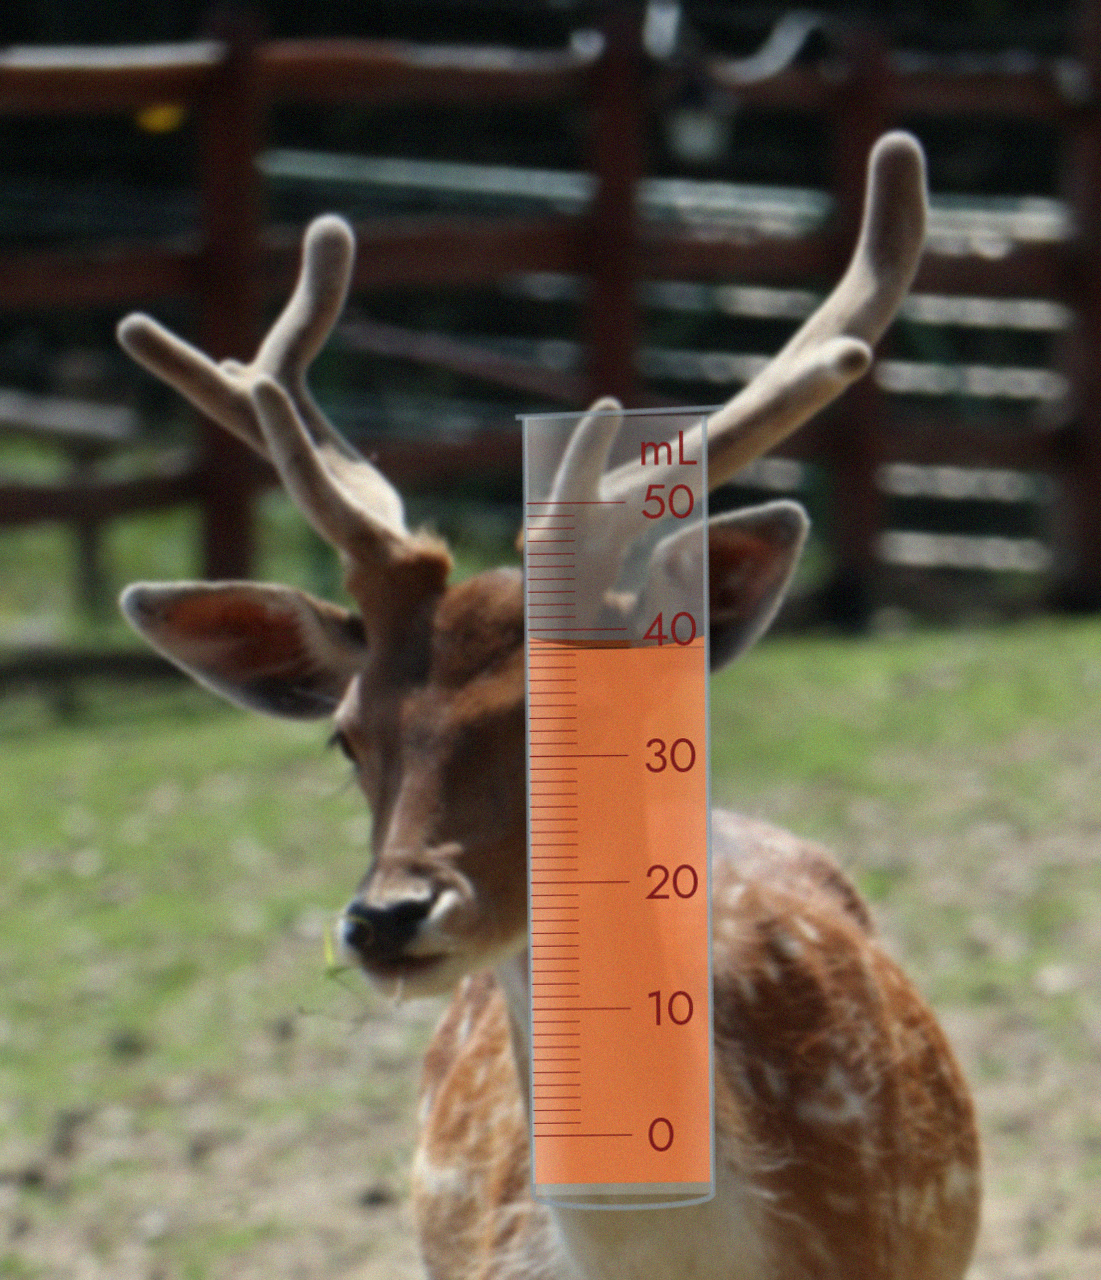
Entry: 38.5 mL
